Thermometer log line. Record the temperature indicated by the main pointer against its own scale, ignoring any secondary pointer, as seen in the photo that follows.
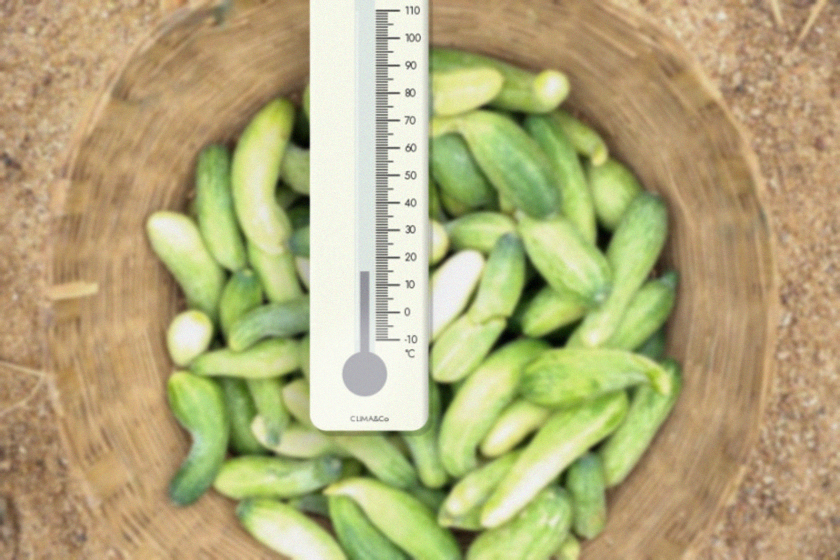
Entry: 15 °C
